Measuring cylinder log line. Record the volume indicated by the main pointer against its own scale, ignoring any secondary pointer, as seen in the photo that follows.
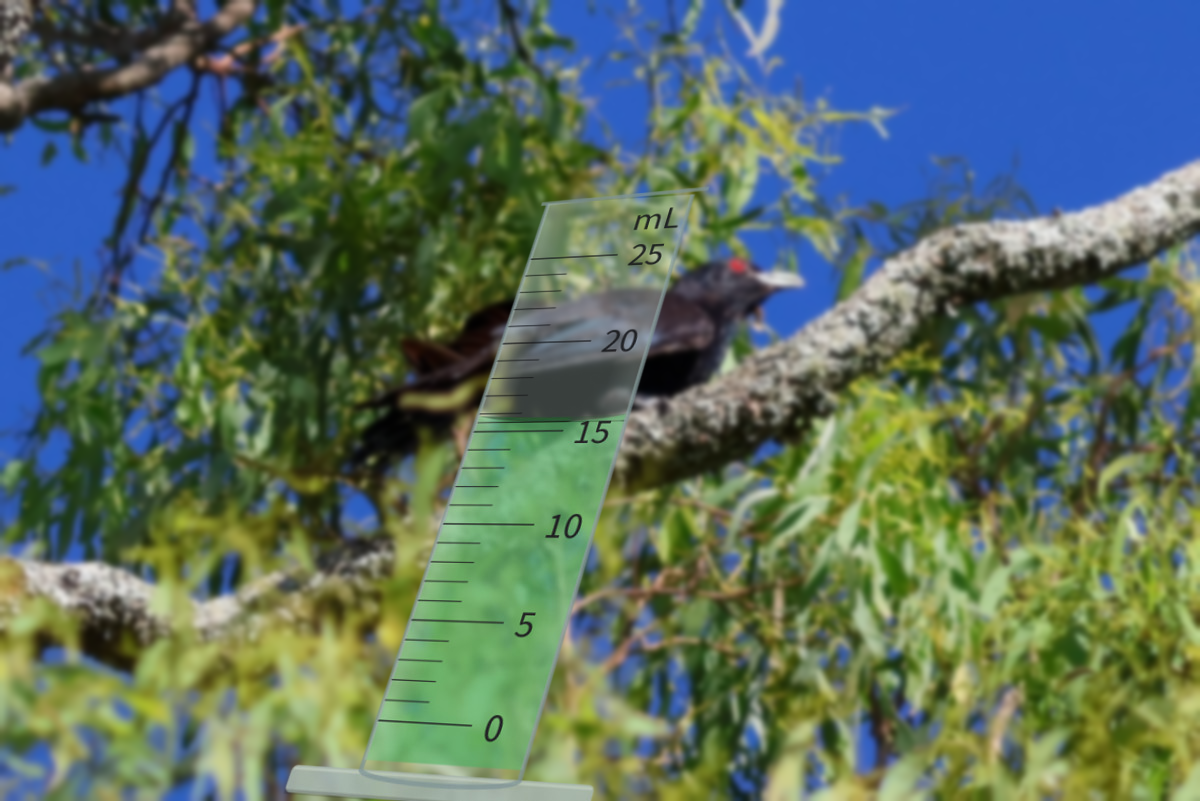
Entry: 15.5 mL
